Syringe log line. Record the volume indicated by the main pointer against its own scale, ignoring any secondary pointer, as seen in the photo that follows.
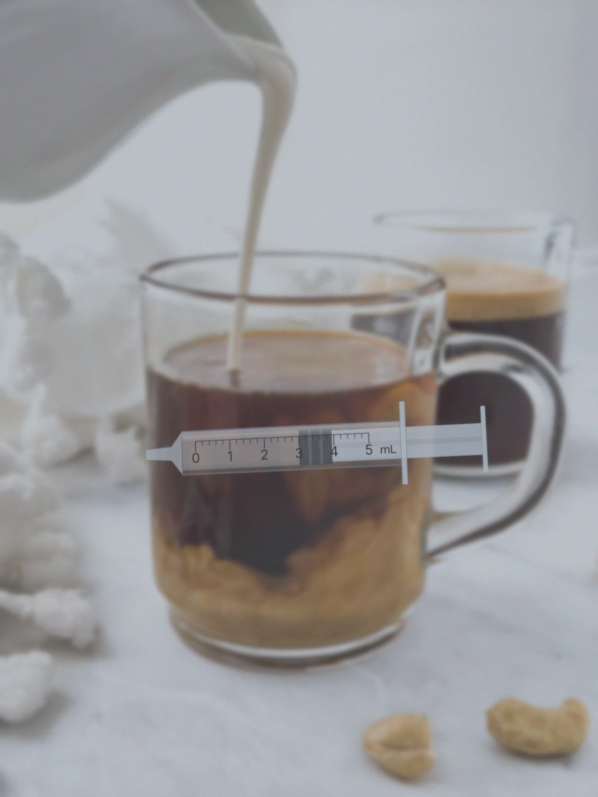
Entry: 3 mL
